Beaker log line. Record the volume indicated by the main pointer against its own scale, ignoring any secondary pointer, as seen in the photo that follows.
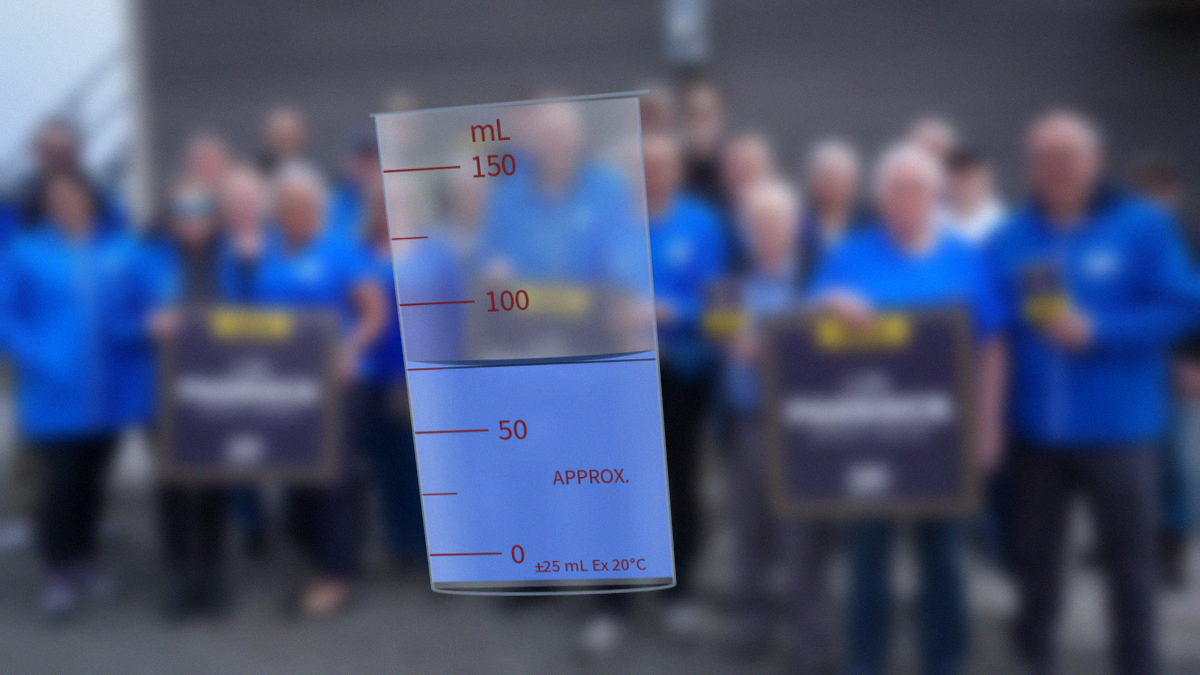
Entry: 75 mL
